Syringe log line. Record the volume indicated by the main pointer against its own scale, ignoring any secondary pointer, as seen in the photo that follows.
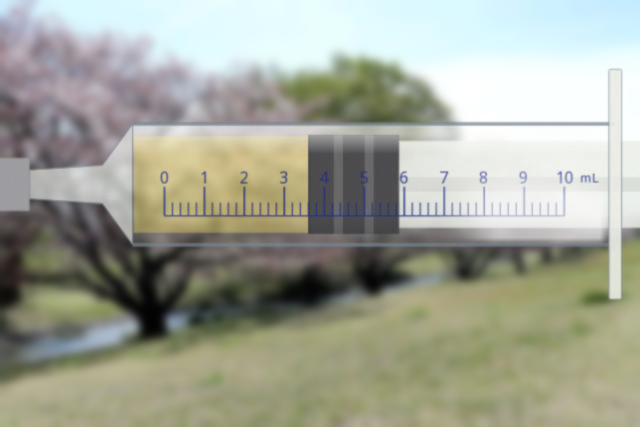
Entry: 3.6 mL
